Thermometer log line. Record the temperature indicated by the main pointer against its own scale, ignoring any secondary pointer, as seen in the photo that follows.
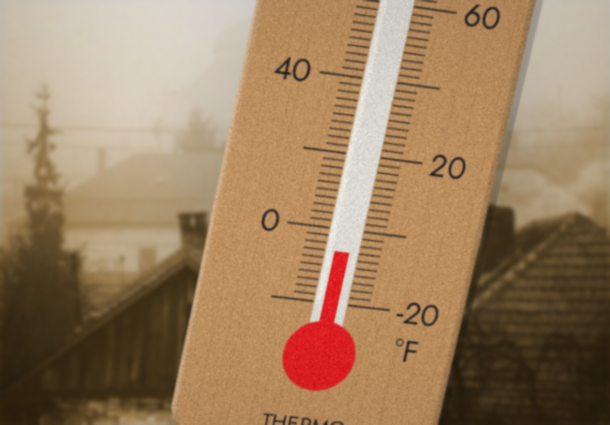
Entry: -6 °F
